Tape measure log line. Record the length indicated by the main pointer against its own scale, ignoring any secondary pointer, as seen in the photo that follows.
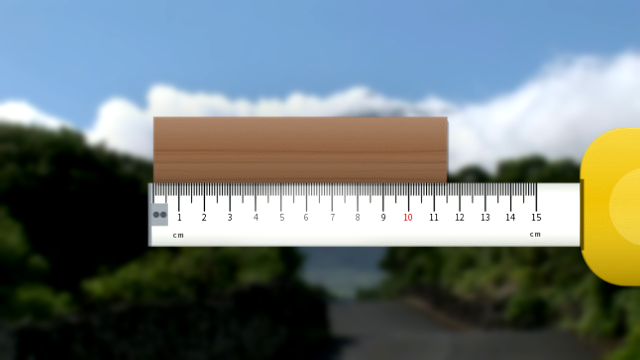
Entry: 11.5 cm
